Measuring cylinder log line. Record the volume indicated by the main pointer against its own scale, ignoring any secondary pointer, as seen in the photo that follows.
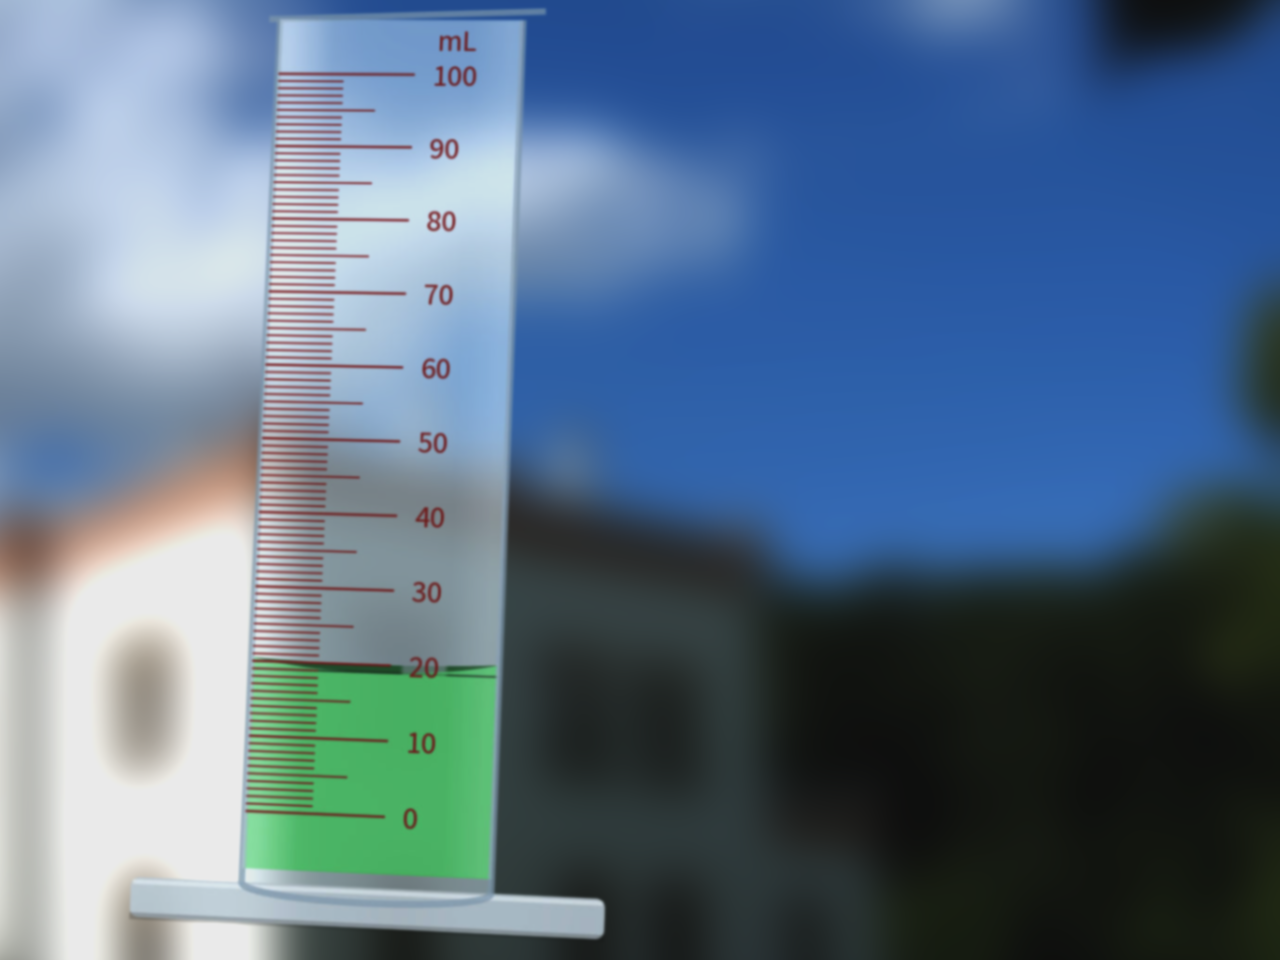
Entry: 19 mL
